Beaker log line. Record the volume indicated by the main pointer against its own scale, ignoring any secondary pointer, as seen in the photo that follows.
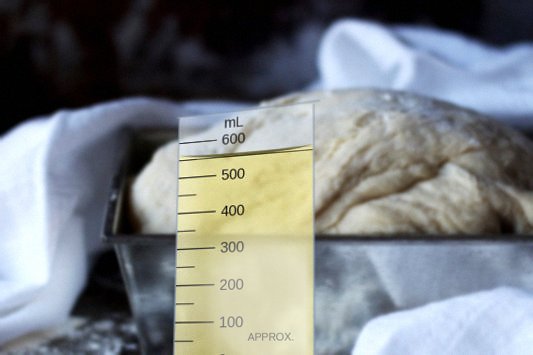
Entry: 550 mL
